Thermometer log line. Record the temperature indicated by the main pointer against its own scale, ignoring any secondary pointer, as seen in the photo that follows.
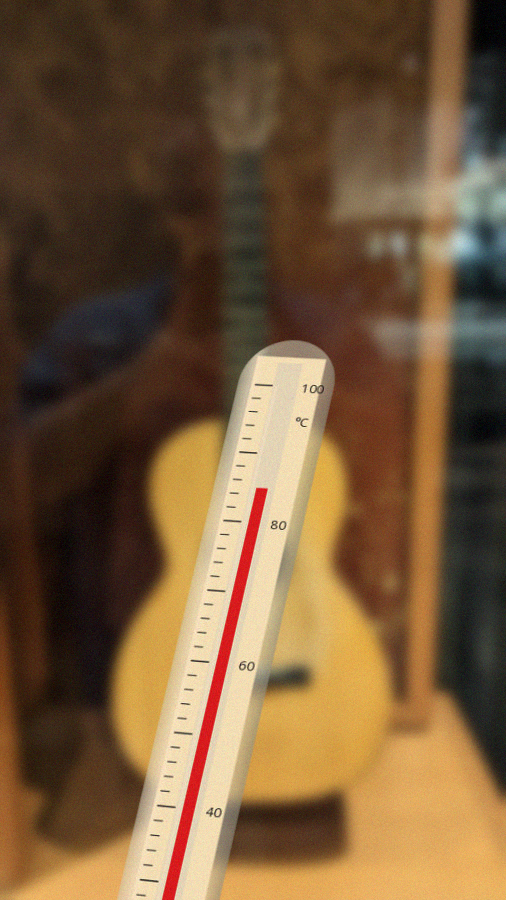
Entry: 85 °C
